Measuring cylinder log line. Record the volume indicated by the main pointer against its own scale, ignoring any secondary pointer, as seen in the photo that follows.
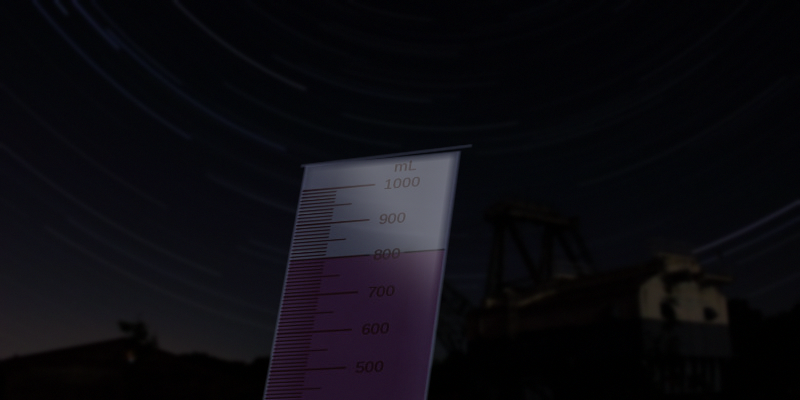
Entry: 800 mL
